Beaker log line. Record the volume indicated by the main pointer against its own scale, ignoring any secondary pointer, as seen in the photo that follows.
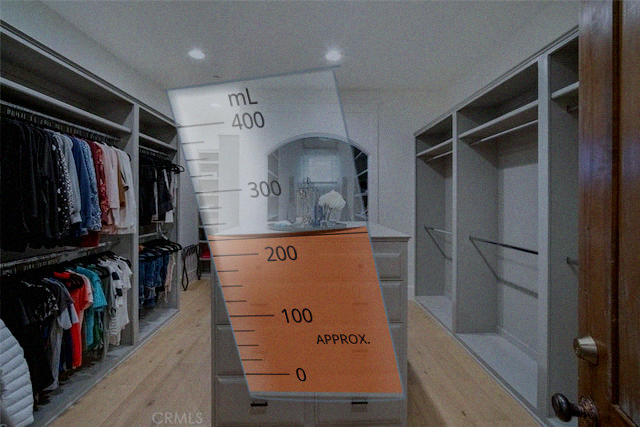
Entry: 225 mL
